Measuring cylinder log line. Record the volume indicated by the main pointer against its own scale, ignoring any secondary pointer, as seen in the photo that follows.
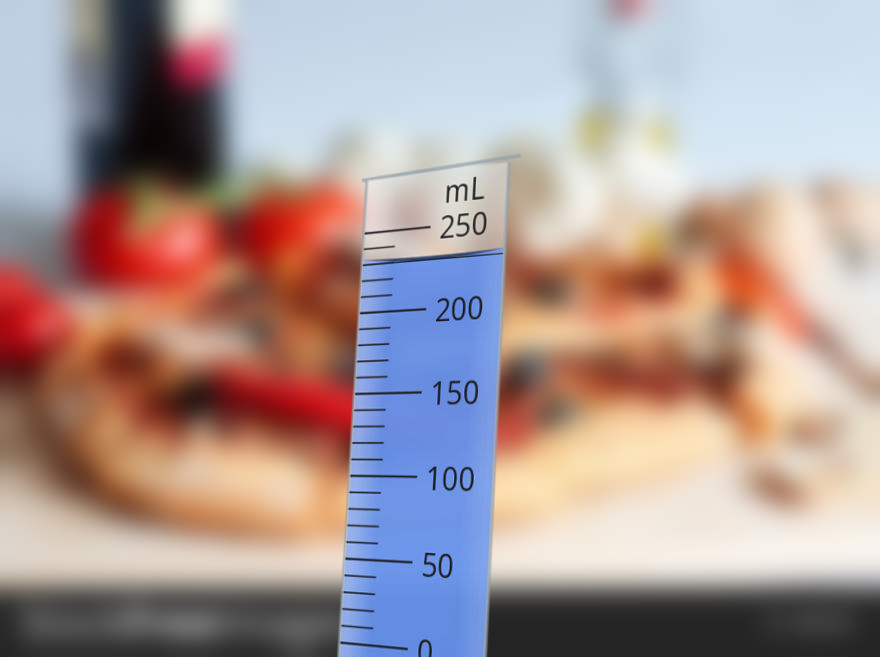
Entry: 230 mL
